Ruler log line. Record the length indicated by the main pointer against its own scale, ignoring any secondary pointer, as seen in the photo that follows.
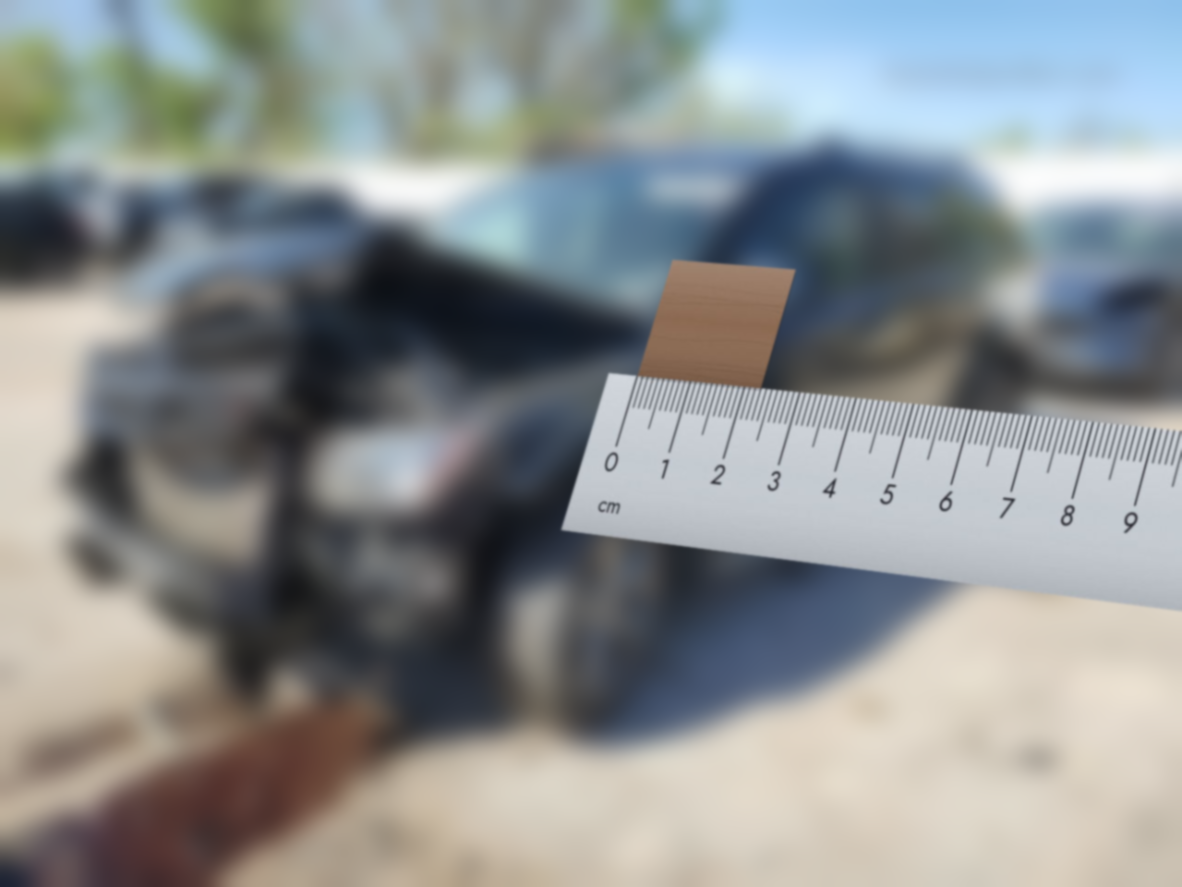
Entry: 2.3 cm
